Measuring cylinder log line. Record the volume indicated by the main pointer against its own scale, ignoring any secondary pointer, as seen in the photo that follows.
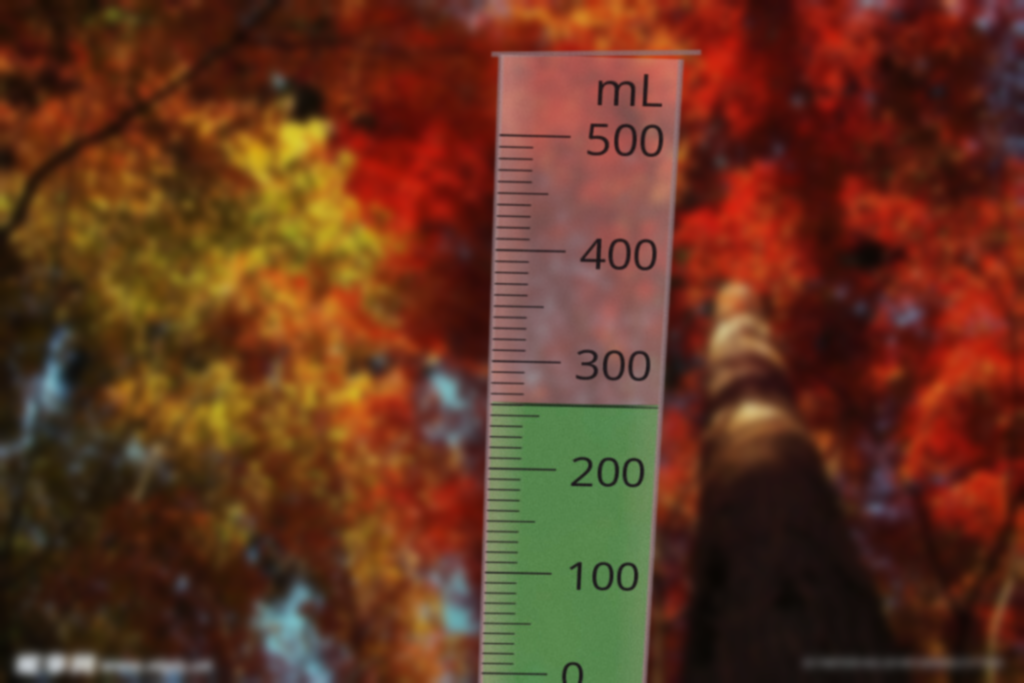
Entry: 260 mL
